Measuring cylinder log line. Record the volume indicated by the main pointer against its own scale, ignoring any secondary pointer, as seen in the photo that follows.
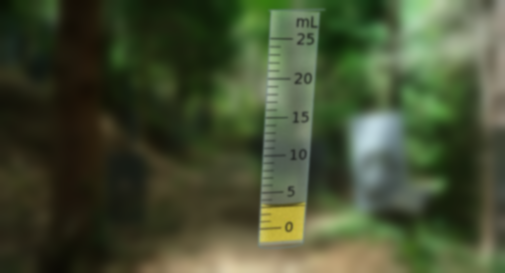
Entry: 3 mL
